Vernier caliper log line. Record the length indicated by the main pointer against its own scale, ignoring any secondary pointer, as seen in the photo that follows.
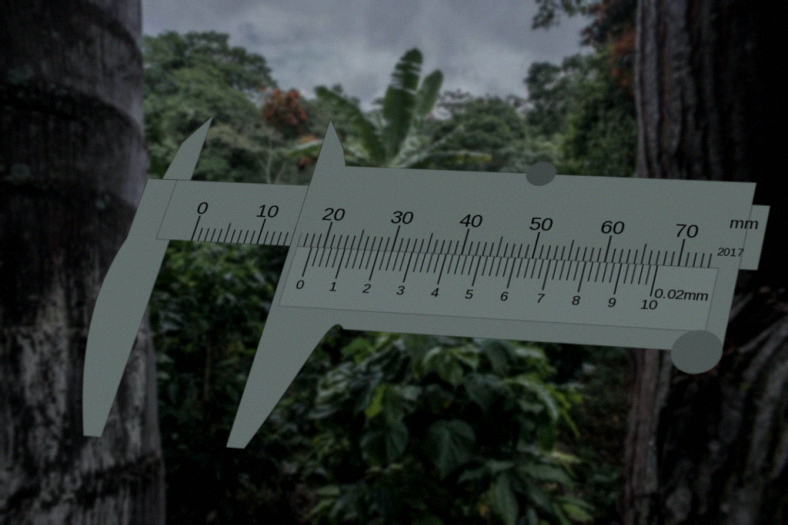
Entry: 18.2 mm
